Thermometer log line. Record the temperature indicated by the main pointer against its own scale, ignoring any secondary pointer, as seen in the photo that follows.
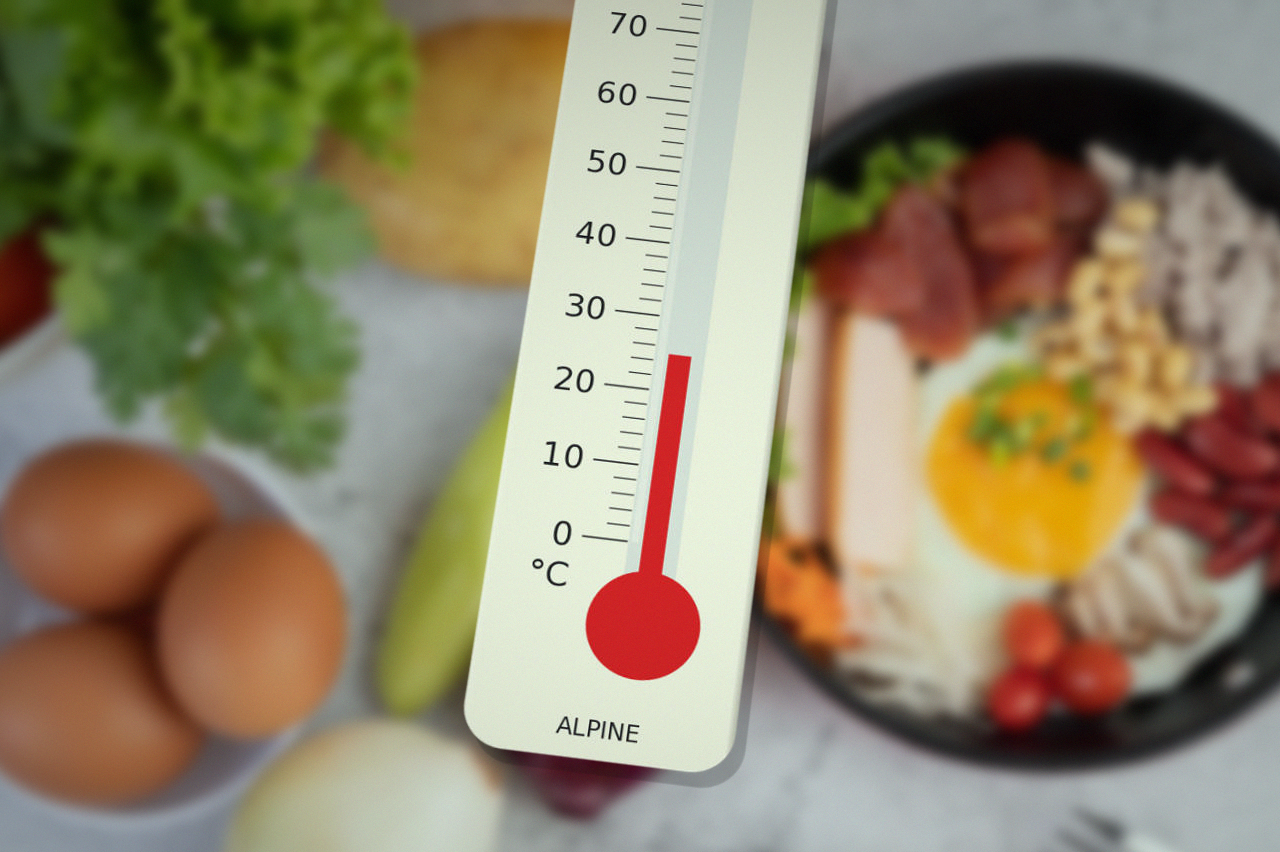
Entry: 25 °C
